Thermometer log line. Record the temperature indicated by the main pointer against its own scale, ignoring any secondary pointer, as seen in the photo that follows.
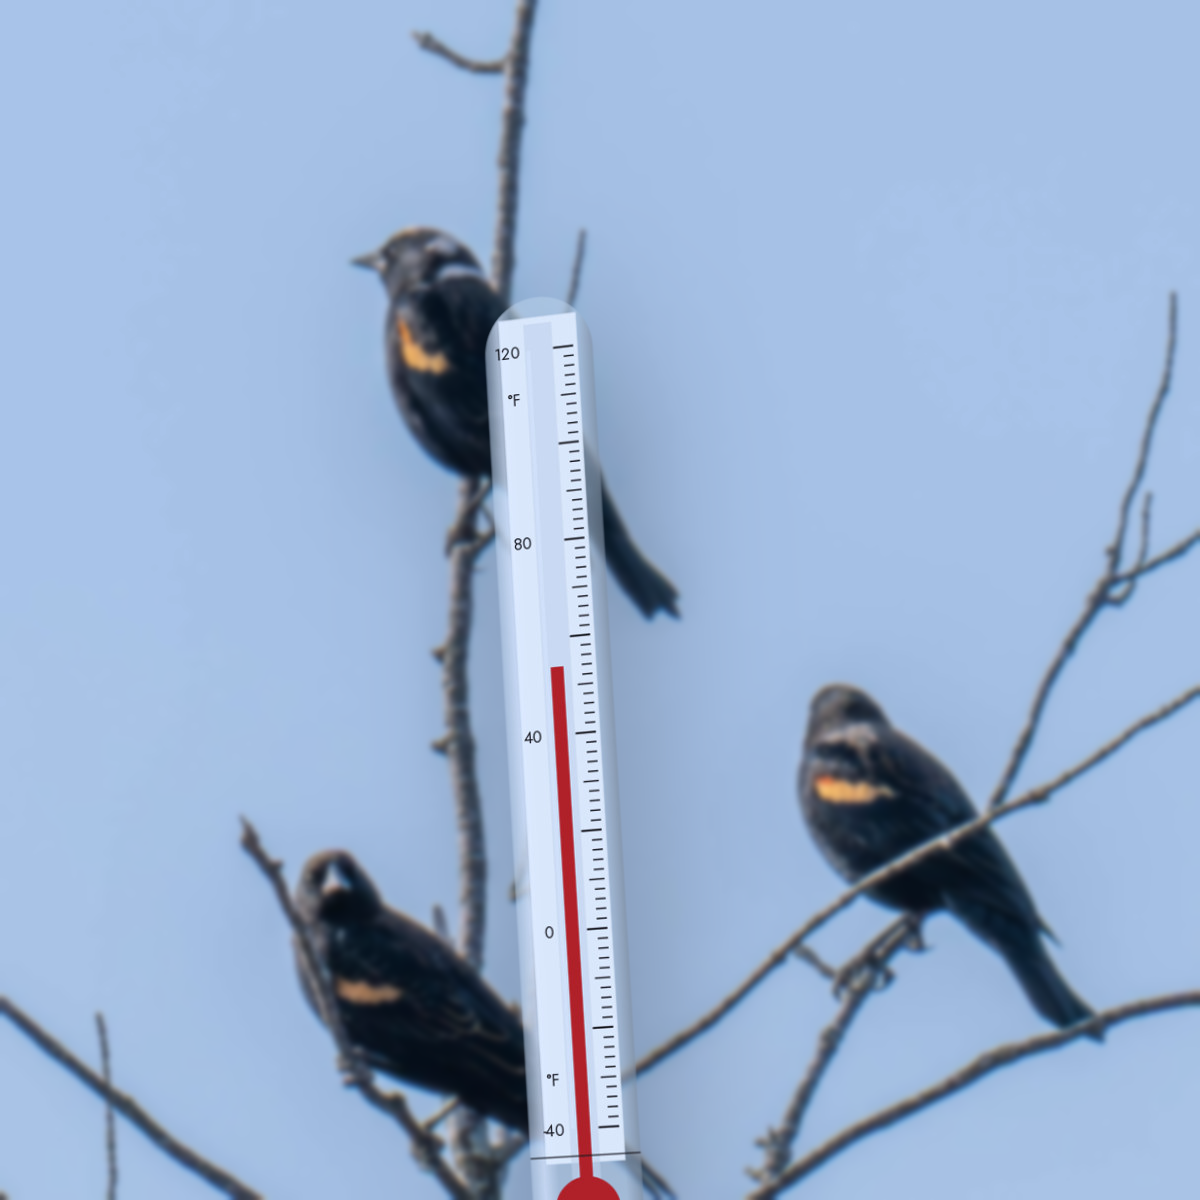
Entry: 54 °F
